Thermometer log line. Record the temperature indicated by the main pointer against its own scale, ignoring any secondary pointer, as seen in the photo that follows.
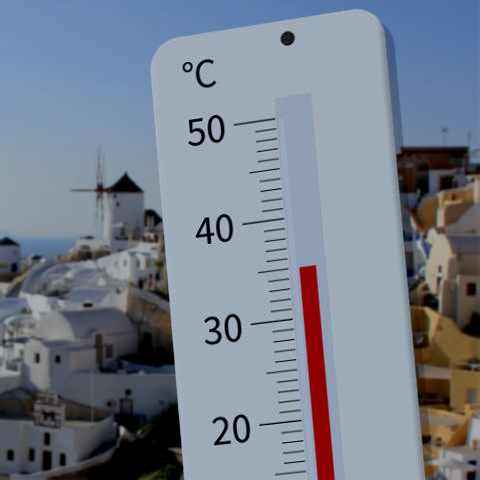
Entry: 35 °C
